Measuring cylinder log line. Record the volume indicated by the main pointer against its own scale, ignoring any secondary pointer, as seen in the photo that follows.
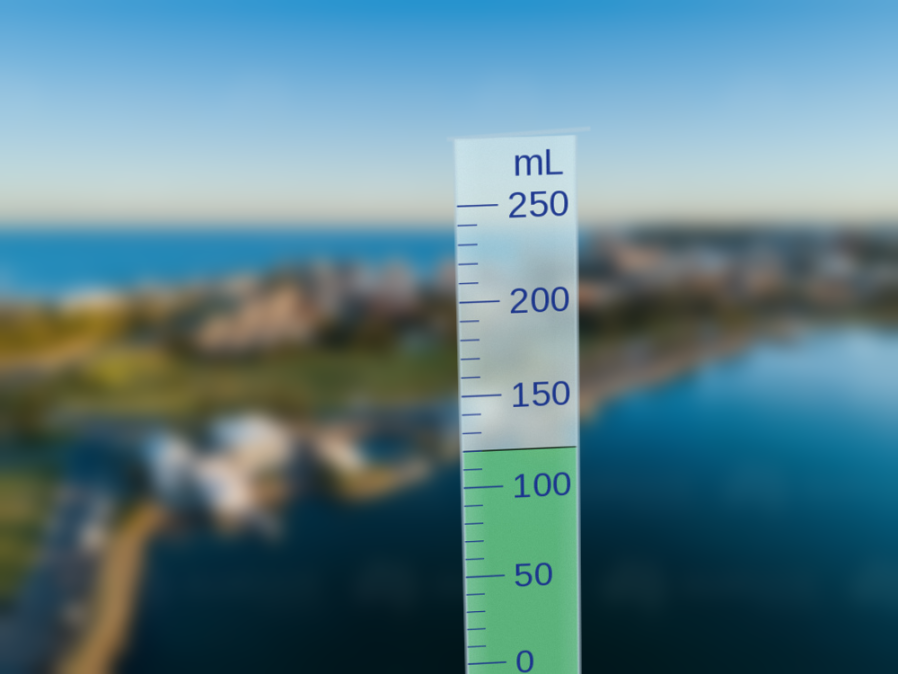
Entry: 120 mL
